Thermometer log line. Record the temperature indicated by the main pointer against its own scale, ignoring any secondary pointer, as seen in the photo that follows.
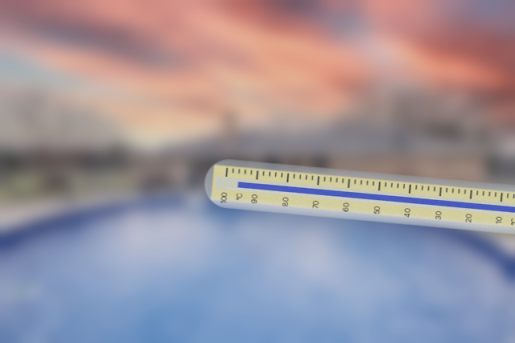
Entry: 96 °C
